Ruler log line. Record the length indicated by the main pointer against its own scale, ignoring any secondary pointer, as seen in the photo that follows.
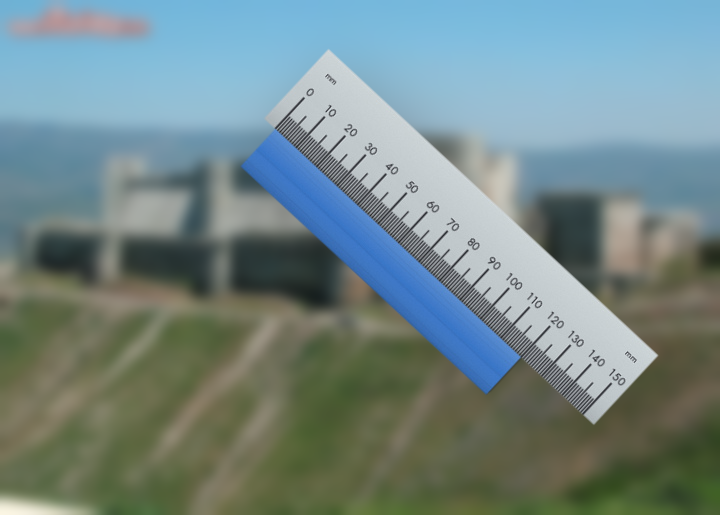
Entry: 120 mm
